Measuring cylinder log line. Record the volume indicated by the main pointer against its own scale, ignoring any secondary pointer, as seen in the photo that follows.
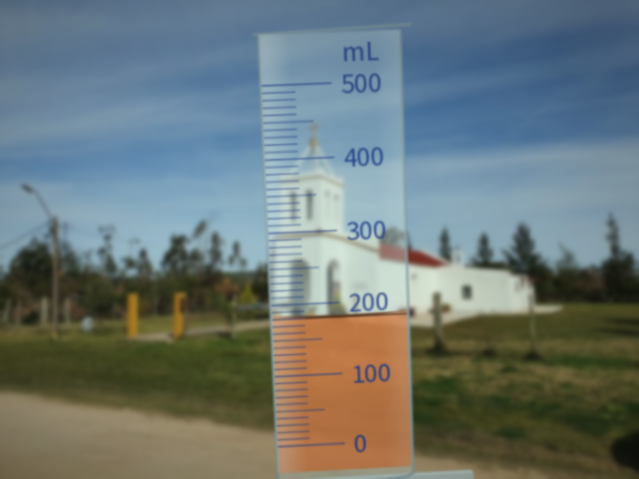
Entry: 180 mL
